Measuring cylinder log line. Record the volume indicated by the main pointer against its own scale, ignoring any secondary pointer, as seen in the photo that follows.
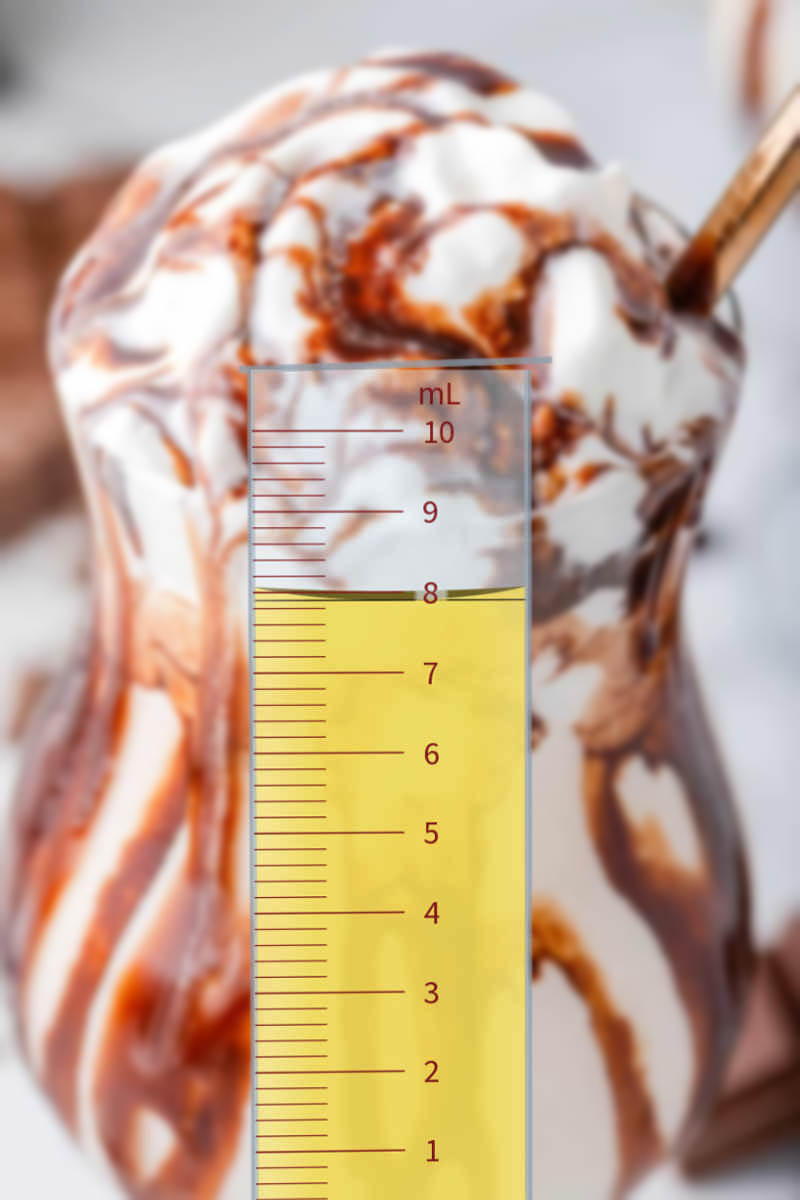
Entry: 7.9 mL
